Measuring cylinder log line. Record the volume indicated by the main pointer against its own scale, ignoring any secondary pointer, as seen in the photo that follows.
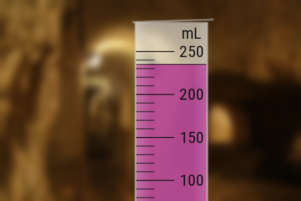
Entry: 235 mL
